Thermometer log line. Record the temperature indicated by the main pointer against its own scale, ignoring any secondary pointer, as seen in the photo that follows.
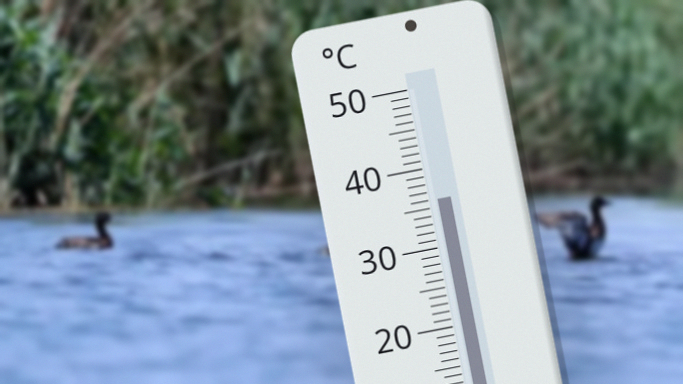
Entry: 36 °C
